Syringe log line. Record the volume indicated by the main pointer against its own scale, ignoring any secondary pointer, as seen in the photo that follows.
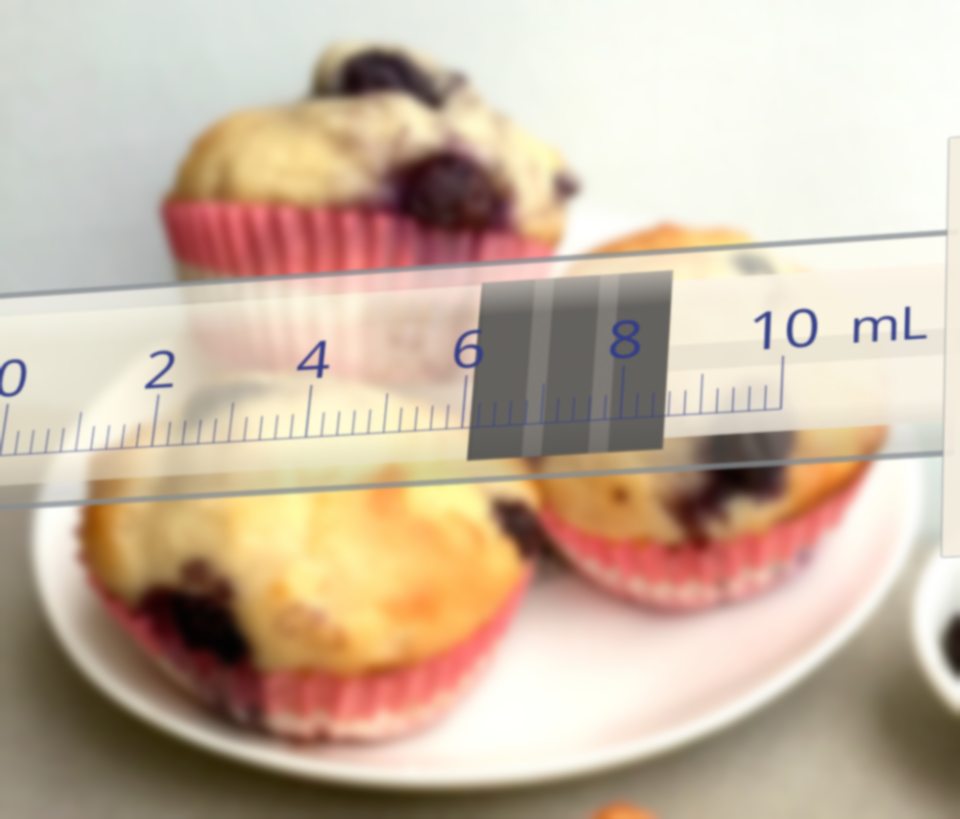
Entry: 6.1 mL
